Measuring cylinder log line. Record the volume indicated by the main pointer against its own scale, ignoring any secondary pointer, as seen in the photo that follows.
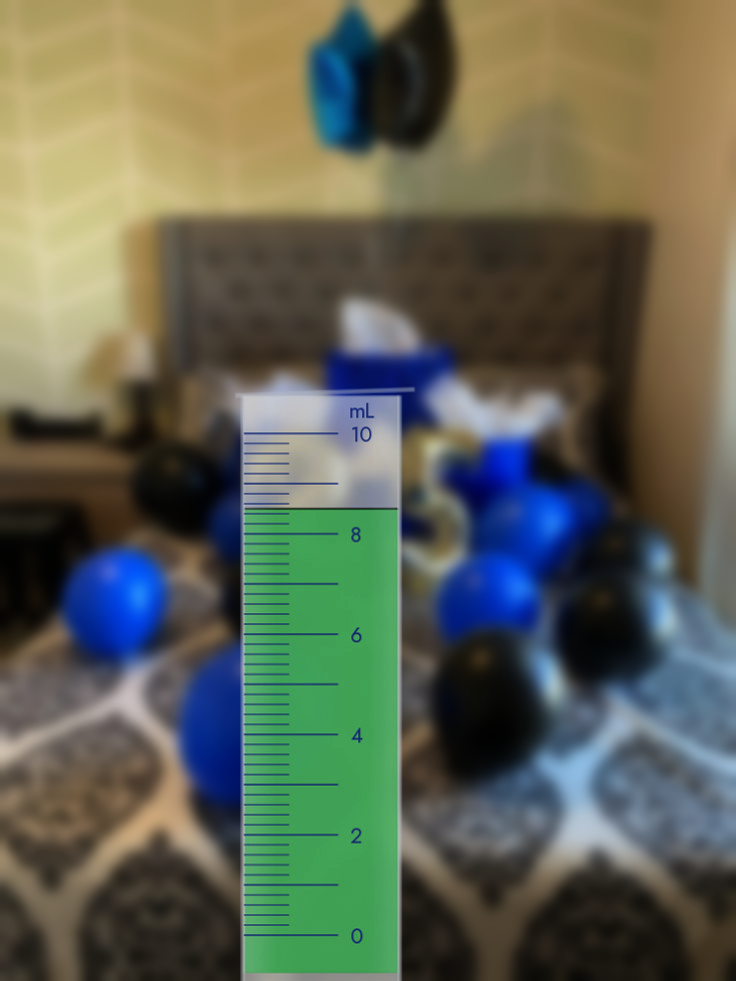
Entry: 8.5 mL
